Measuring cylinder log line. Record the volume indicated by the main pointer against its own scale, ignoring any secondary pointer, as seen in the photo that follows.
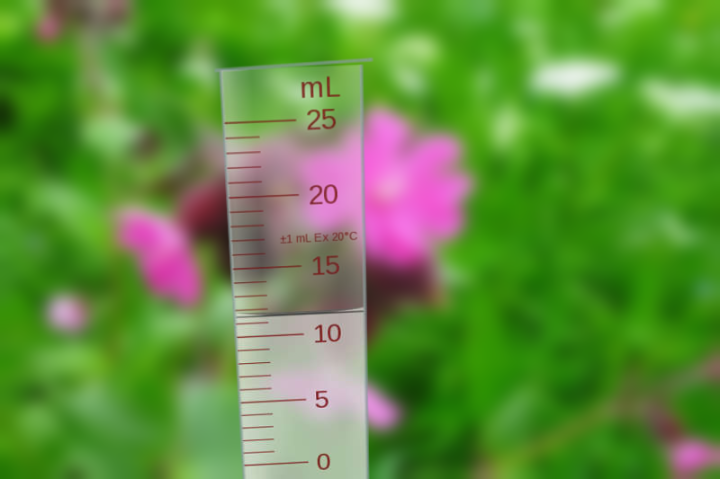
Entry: 11.5 mL
